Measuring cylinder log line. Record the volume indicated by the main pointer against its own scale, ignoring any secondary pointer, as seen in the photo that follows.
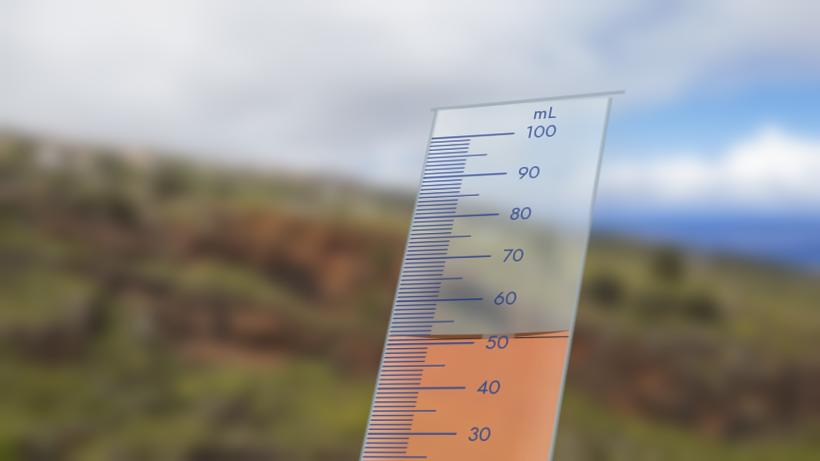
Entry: 51 mL
